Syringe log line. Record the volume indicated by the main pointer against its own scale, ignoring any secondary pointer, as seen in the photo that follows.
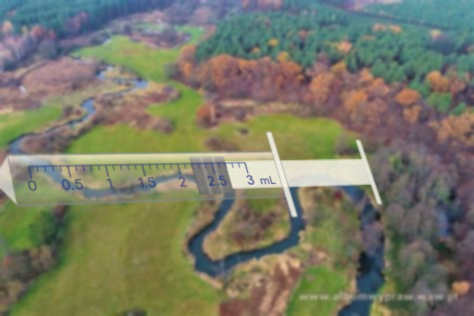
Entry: 2.2 mL
